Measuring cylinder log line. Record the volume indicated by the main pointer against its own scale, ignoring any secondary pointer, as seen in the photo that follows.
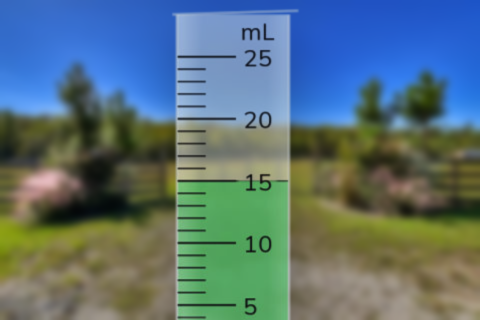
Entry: 15 mL
